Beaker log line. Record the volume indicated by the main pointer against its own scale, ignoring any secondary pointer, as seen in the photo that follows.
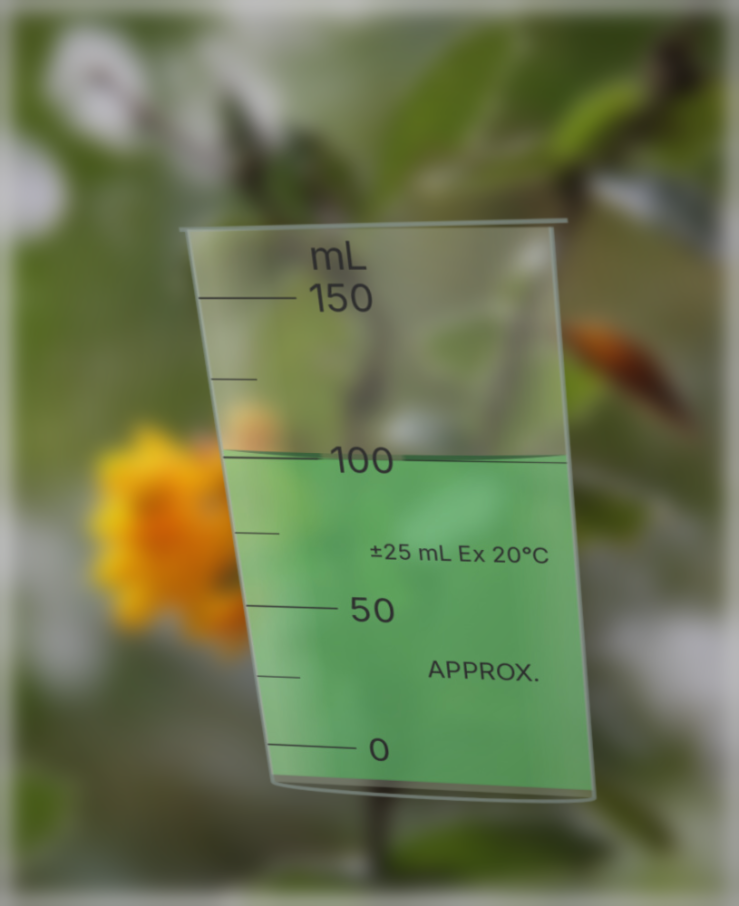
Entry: 100 mL
